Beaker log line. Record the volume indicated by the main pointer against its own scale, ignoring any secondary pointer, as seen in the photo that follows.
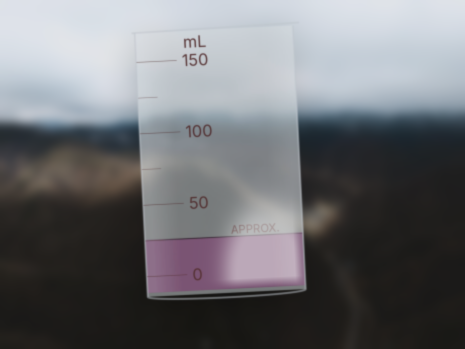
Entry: 25 mL
